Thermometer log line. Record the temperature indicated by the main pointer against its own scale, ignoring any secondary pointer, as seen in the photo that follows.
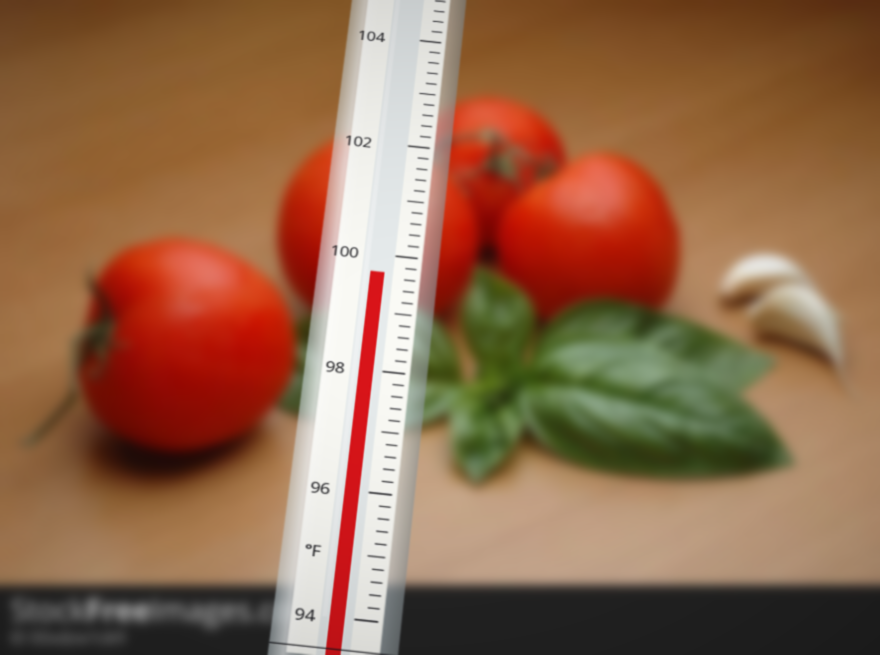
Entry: 99.7 °F
